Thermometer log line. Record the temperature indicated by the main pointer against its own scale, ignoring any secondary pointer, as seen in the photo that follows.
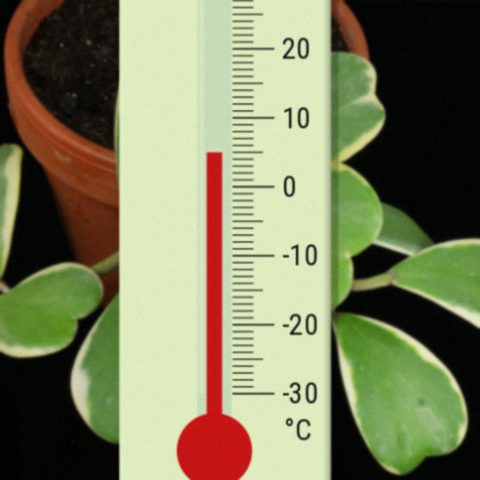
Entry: 5 °C
